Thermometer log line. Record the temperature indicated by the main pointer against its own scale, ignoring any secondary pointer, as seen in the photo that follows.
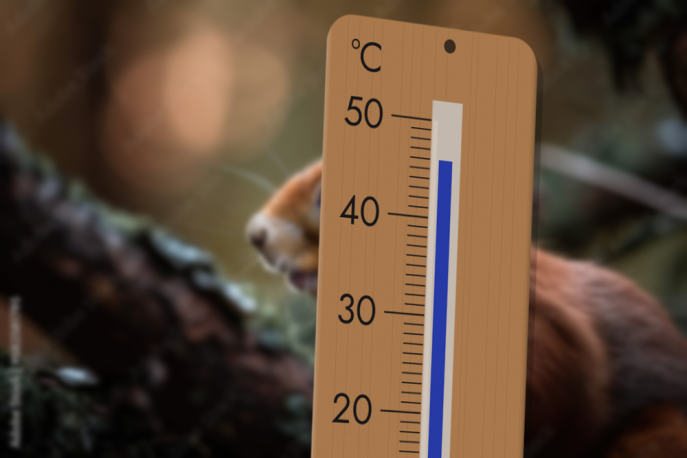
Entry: 46 °C
